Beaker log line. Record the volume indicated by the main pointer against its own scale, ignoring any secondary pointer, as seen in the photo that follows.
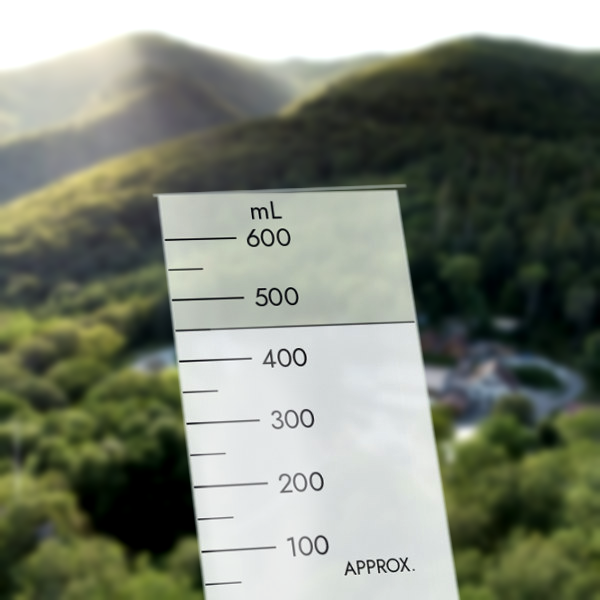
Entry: 450 mL
